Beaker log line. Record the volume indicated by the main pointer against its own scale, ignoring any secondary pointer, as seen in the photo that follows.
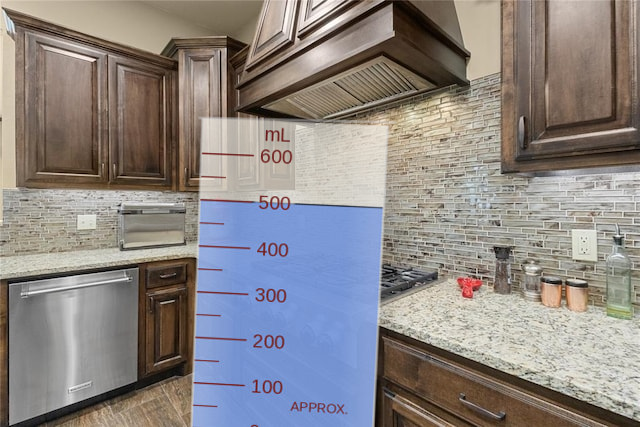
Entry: 500 mL
